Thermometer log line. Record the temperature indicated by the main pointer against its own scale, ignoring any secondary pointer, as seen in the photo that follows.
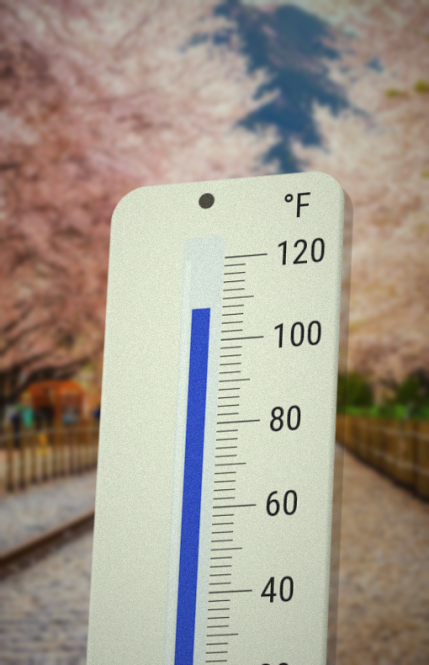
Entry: 108 °F
